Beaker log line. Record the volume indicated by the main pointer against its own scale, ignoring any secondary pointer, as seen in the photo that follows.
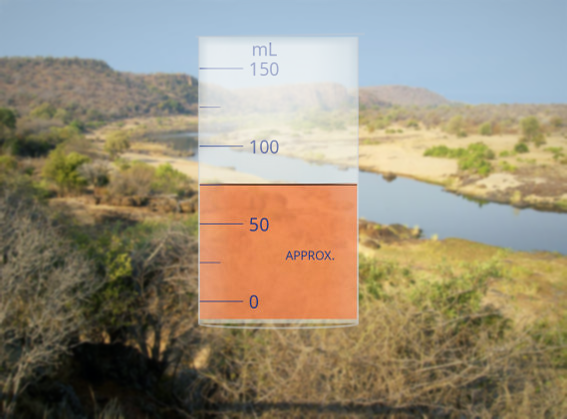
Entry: 75 mL
